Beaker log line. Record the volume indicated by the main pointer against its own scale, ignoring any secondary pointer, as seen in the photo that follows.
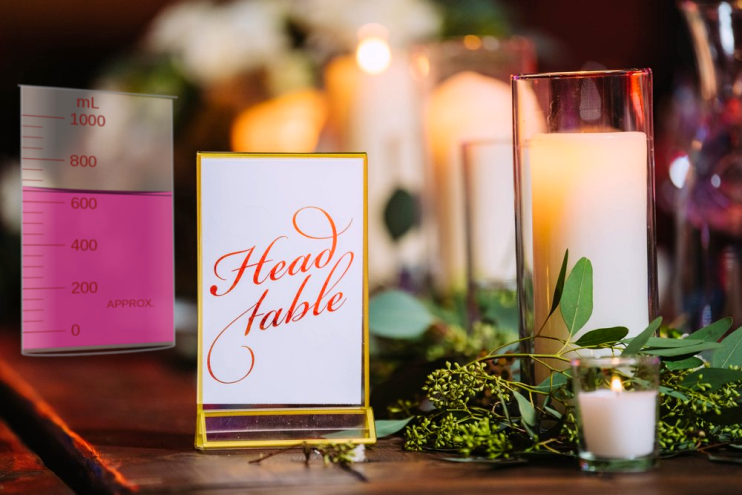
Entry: 650 mL
